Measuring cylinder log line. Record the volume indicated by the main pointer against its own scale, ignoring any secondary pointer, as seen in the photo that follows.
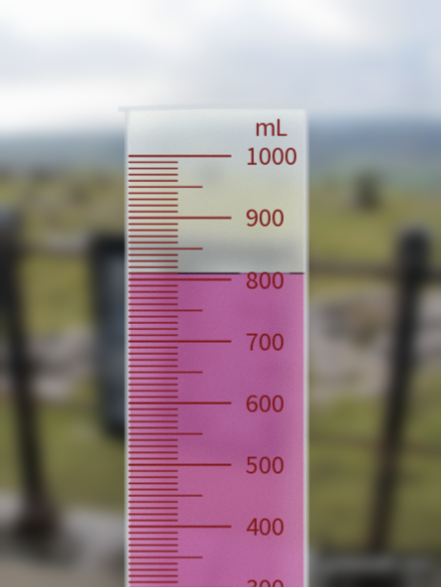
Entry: 810 mL
